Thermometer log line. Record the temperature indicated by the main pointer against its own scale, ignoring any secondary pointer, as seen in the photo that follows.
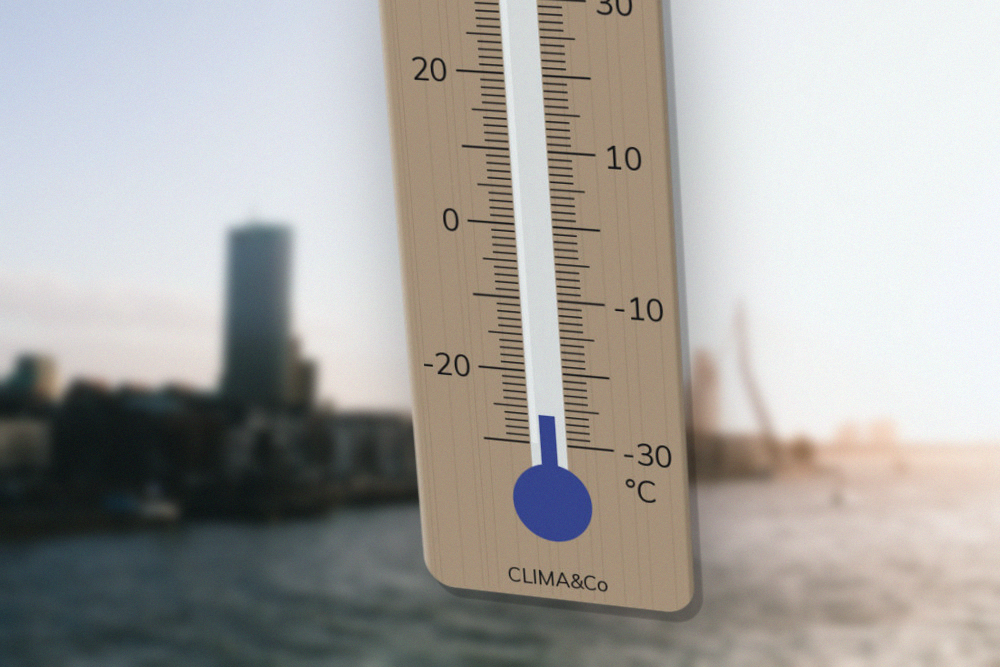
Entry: -26 °C
